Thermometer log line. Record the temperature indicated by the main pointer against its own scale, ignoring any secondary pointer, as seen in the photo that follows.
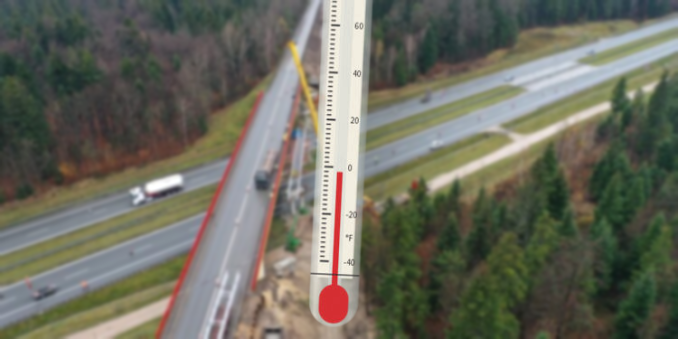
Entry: -2 °F
